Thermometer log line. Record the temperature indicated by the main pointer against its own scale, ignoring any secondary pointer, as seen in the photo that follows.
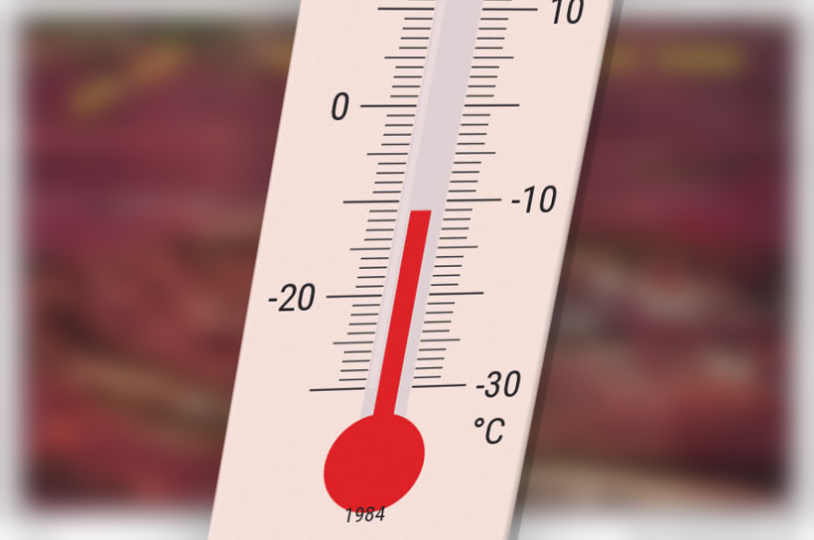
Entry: -11 °C
